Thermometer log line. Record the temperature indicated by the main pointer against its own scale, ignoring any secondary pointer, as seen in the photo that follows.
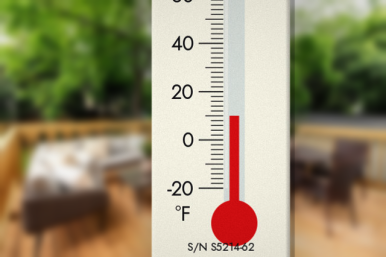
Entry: 10 °F
